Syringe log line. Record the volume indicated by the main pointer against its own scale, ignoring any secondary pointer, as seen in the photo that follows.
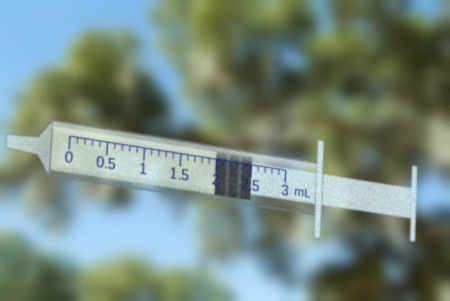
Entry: 2 mL
